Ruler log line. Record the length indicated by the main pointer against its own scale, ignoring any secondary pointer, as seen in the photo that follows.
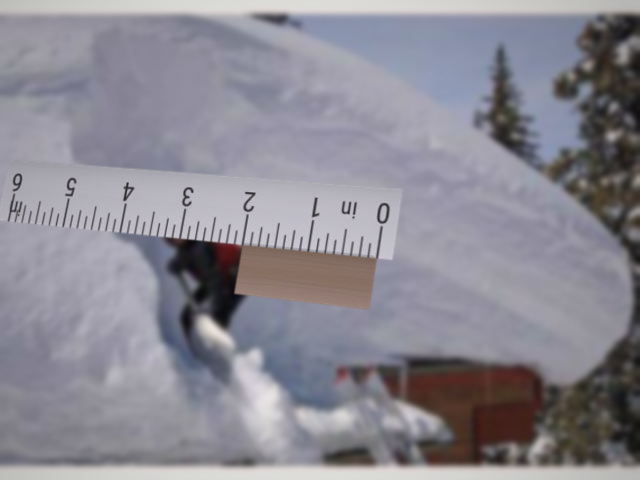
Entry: 2 in
